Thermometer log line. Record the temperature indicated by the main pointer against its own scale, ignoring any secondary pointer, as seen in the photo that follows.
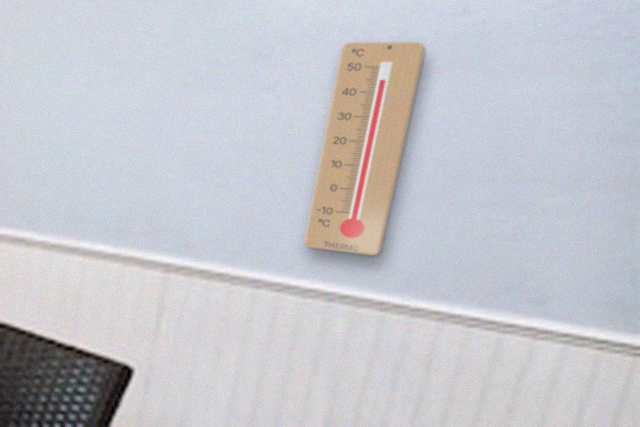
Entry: 45 °C
